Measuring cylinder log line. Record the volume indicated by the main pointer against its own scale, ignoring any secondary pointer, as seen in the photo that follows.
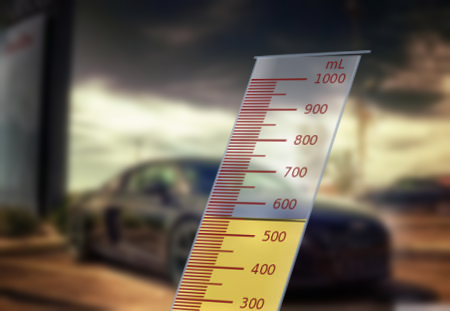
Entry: 550 mL
